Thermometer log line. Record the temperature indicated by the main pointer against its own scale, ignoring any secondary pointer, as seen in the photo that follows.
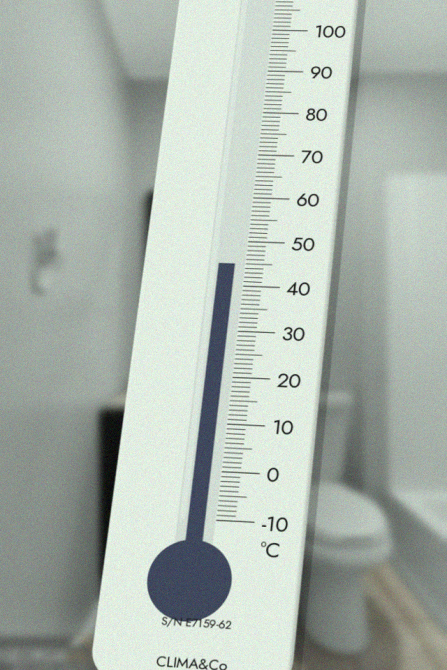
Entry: 45 °C
